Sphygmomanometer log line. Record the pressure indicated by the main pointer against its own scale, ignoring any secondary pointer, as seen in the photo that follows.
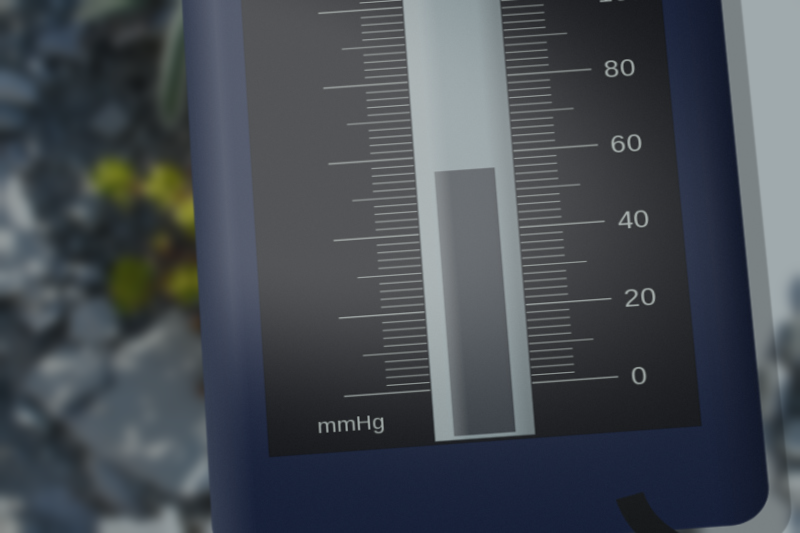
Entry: 56 mmHg
